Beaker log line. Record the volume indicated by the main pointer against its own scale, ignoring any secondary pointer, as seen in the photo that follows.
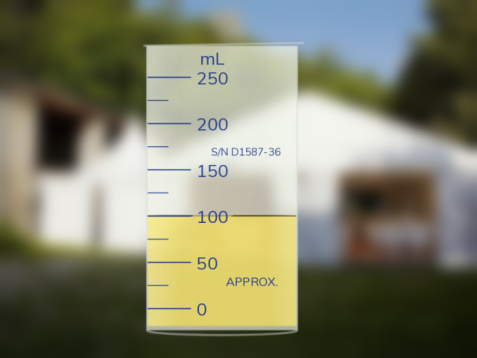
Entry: 100 mL
